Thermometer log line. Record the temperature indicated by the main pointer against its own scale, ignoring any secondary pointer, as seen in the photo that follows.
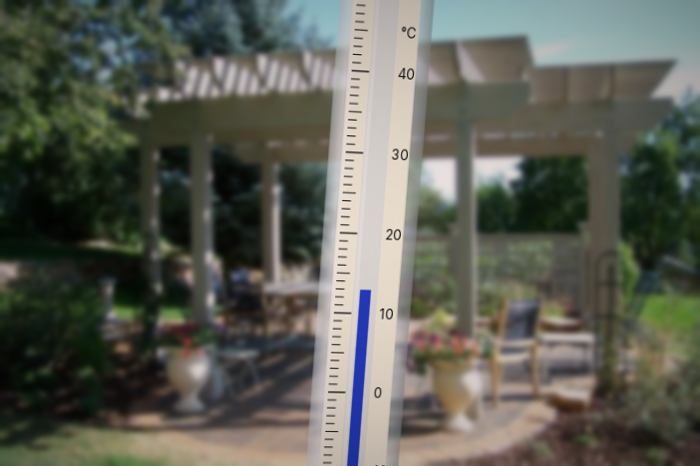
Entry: 13 °C
